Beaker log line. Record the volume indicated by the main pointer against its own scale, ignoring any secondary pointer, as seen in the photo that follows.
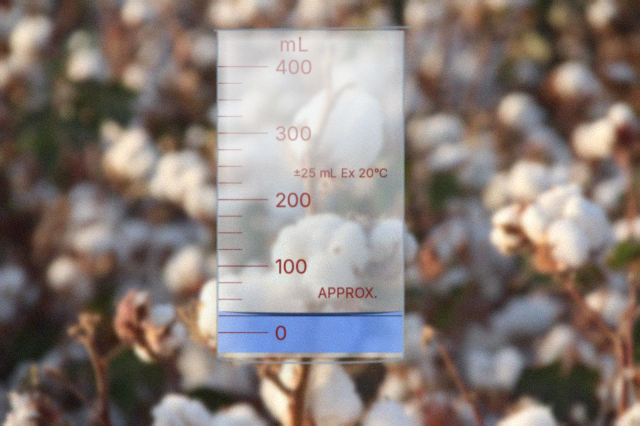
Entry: 25 mL
